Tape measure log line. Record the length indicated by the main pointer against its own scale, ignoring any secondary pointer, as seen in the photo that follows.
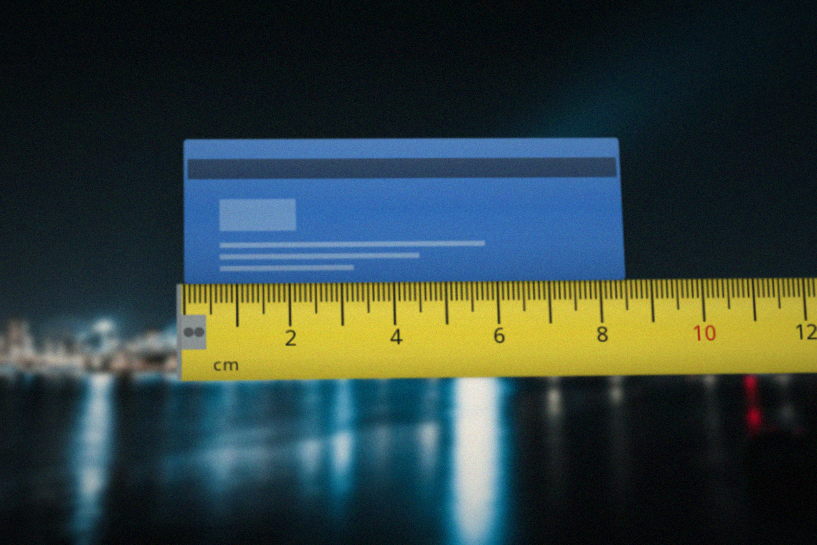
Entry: 8.5 cm
